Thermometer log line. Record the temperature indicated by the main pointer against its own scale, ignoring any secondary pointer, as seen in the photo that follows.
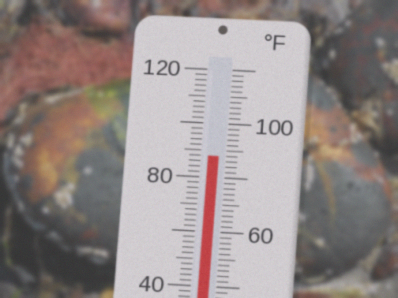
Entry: 88 °F
